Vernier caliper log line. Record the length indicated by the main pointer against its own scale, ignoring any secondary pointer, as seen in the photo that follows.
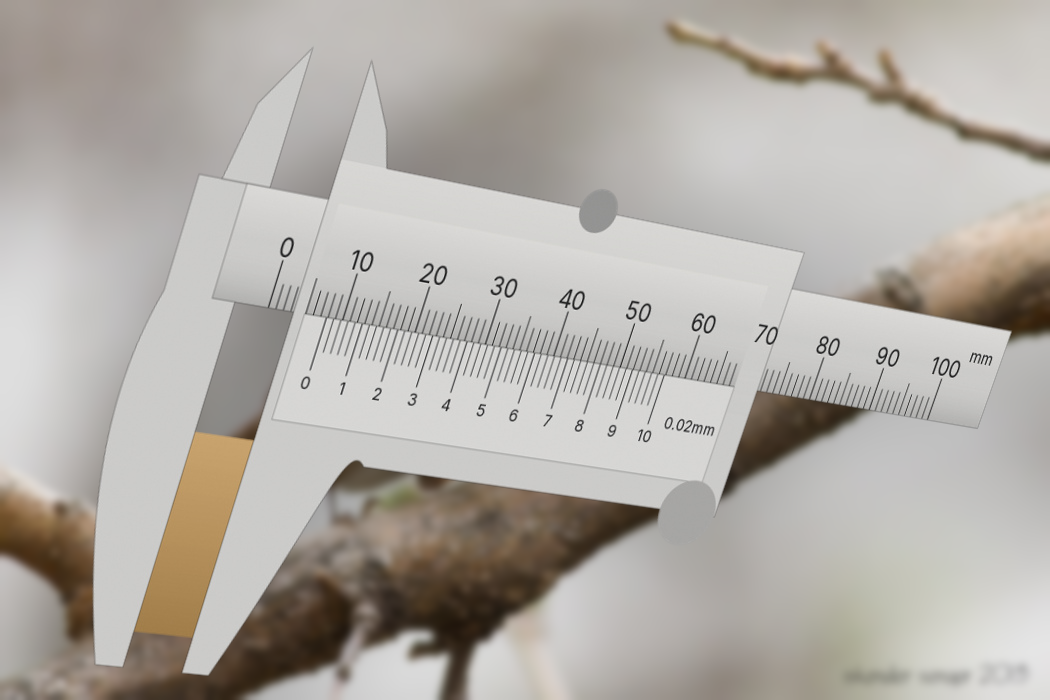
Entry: 7.8 mm
